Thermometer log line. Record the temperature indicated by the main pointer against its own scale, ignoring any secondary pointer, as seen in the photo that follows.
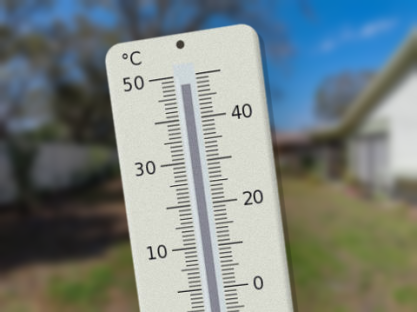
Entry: 48 °C
